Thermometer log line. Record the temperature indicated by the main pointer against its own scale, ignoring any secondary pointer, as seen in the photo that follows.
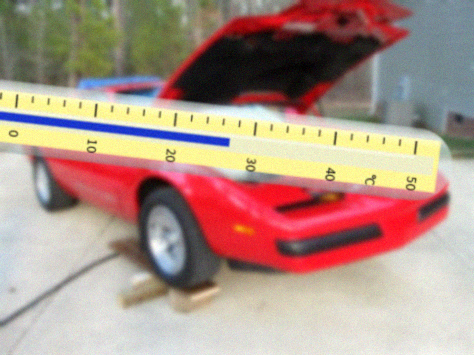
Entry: 27 °C
